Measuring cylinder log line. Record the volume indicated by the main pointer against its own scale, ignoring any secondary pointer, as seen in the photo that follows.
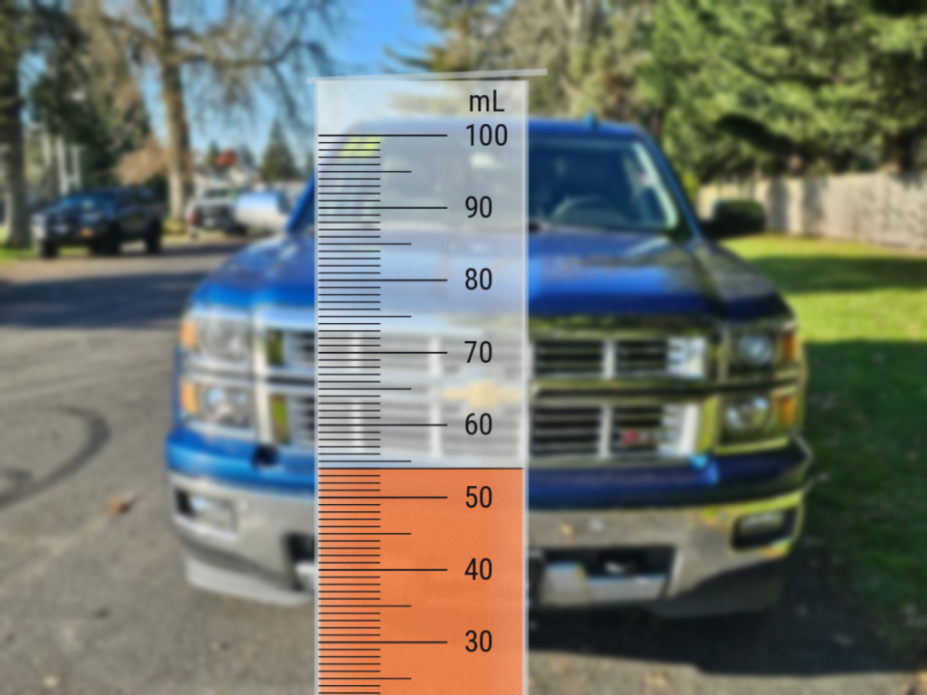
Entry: 54 mL
